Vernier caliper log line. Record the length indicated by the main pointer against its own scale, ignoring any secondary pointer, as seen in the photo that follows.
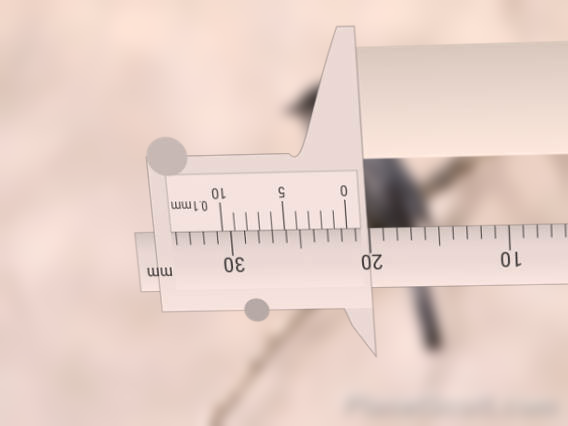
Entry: 21.6 mm
